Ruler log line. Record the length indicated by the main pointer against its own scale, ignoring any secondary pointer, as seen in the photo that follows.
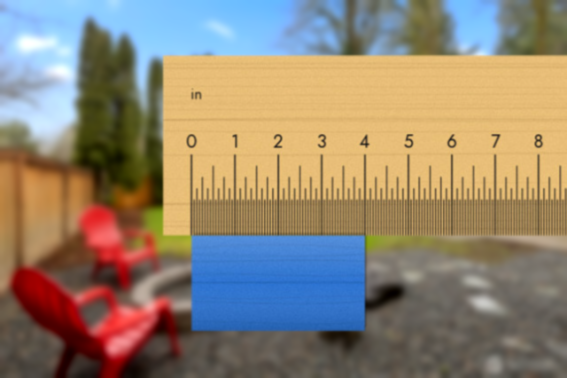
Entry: 4 in
